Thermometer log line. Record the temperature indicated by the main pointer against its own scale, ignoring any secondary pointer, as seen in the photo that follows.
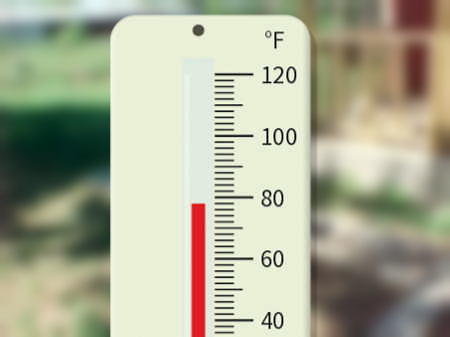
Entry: 78 °F
